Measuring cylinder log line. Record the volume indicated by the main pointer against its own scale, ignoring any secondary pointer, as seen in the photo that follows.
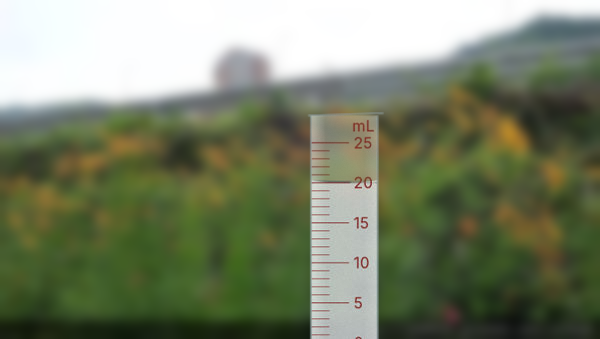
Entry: 20 mL
